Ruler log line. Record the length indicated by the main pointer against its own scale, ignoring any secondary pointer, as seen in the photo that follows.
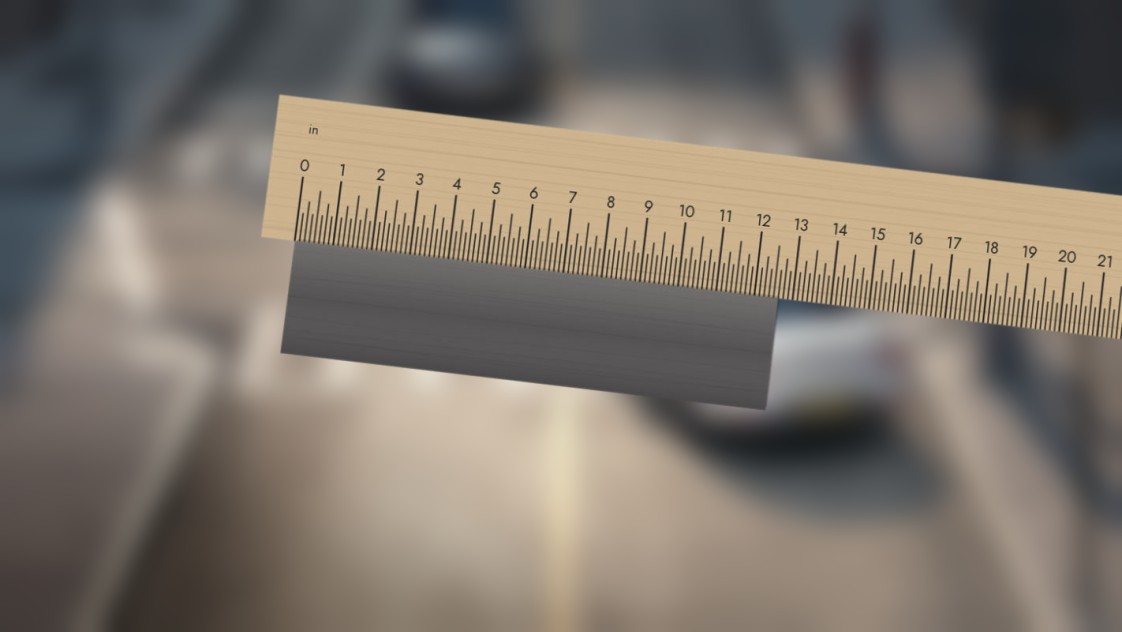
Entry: 12.625 in
